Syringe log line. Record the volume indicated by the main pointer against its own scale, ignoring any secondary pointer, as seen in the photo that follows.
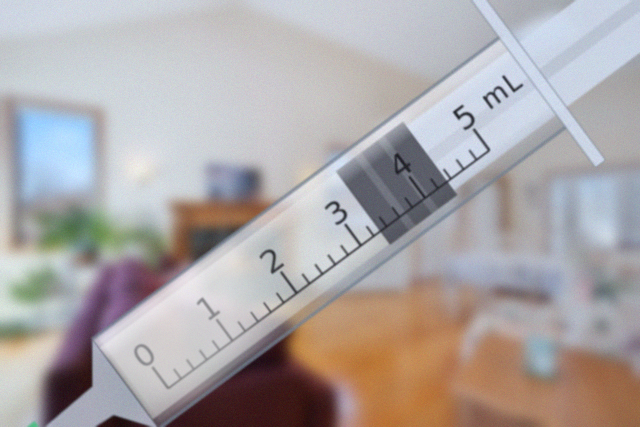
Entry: 3.3 mL
